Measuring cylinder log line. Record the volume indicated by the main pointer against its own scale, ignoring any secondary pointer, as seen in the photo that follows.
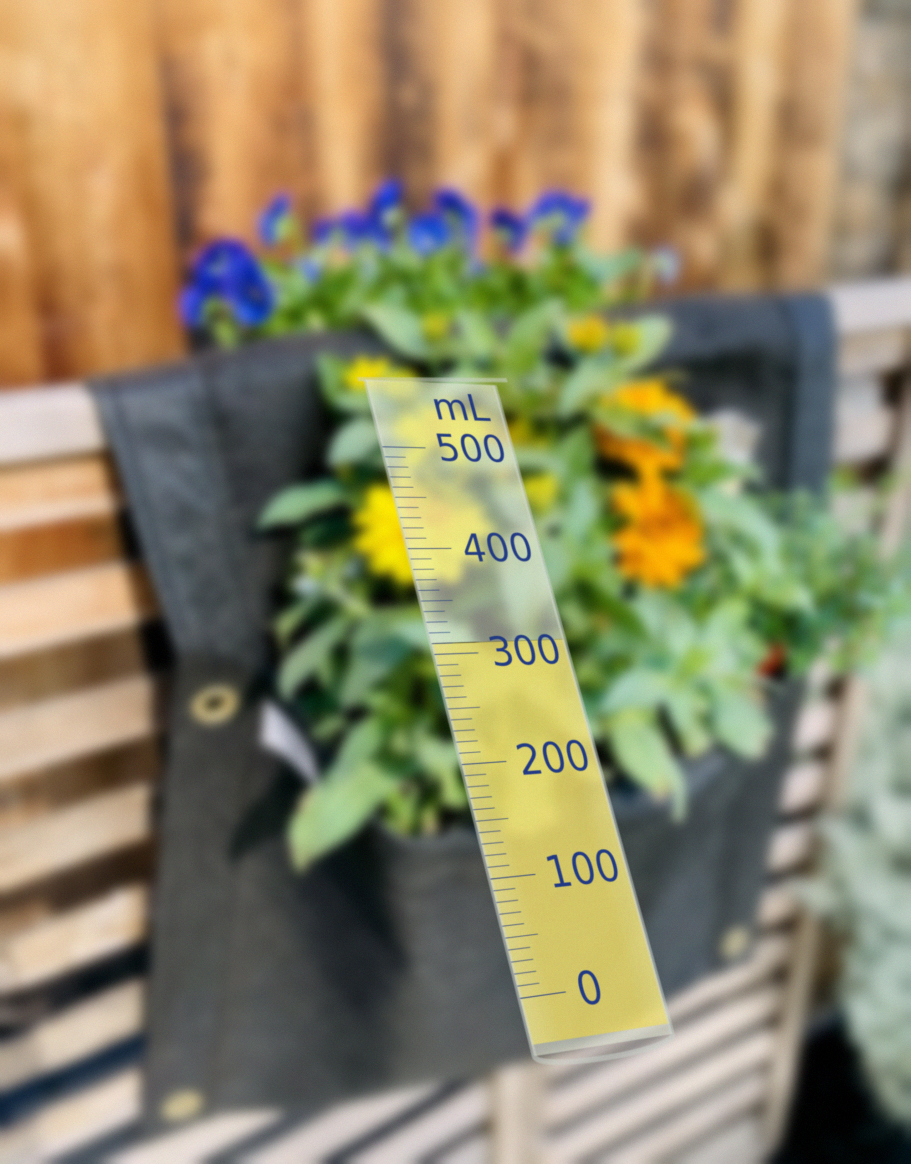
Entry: 310 mL
